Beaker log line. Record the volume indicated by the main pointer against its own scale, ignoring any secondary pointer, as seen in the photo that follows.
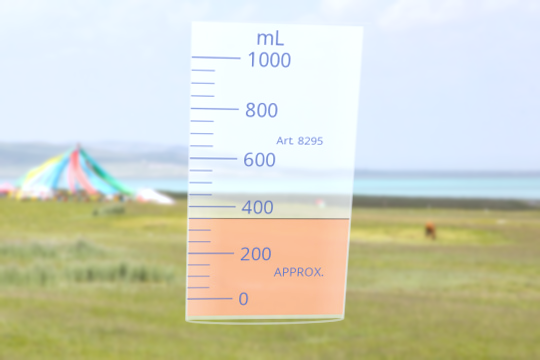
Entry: 350 mL
